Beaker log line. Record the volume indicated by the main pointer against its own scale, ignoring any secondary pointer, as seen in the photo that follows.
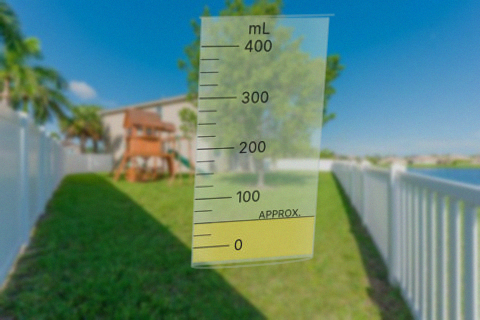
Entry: 50 mL
